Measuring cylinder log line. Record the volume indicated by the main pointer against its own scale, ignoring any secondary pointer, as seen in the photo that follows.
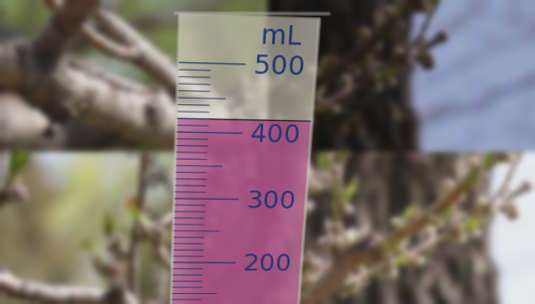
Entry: 420 mL
